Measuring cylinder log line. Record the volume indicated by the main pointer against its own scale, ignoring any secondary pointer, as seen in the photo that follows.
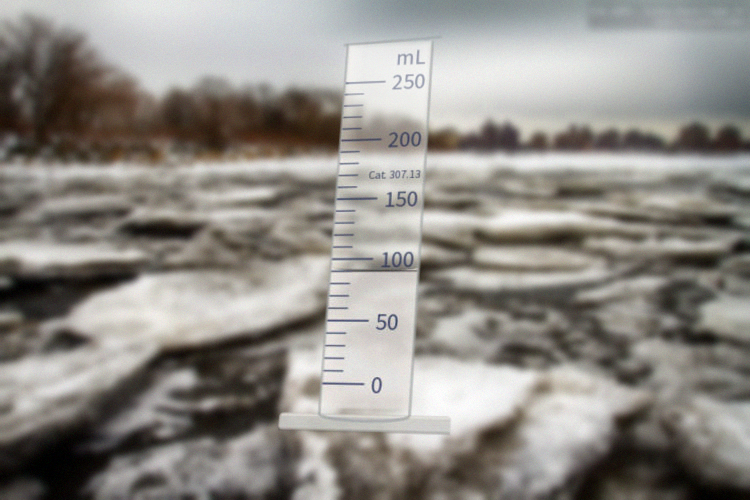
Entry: 90 mL
